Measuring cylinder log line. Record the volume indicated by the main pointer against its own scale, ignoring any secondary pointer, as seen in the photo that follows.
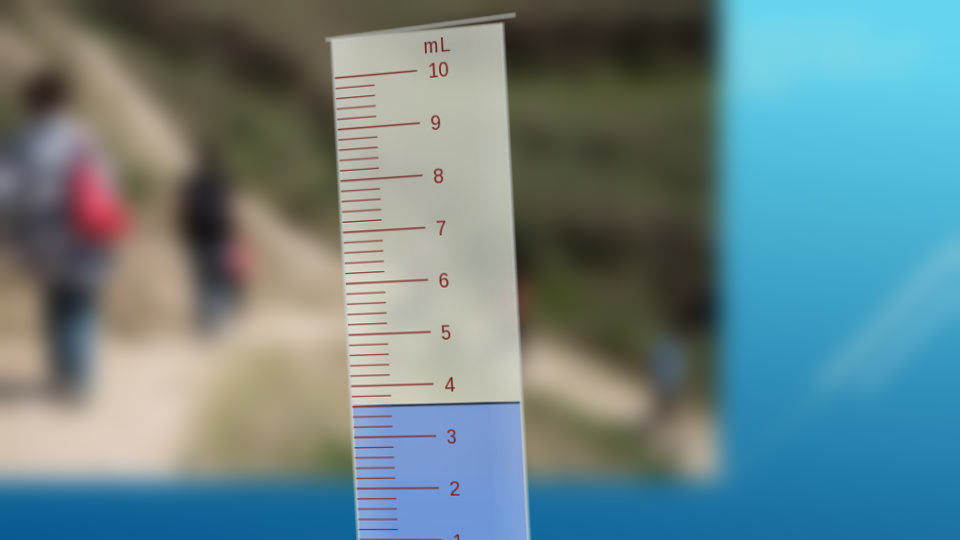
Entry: 3.6 mL
